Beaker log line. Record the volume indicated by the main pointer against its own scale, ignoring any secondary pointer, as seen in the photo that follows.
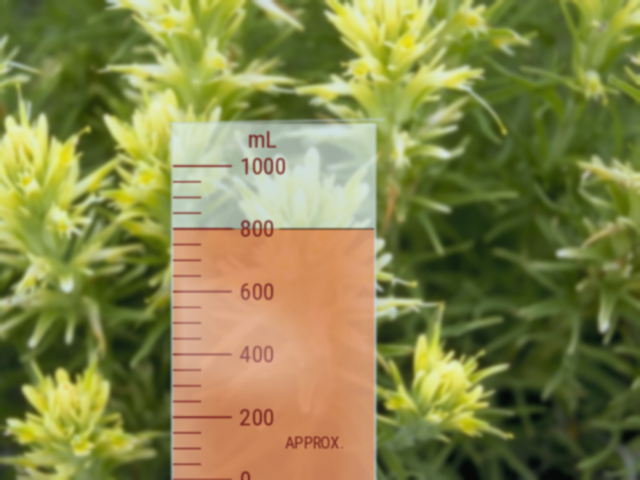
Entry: 800 mL
